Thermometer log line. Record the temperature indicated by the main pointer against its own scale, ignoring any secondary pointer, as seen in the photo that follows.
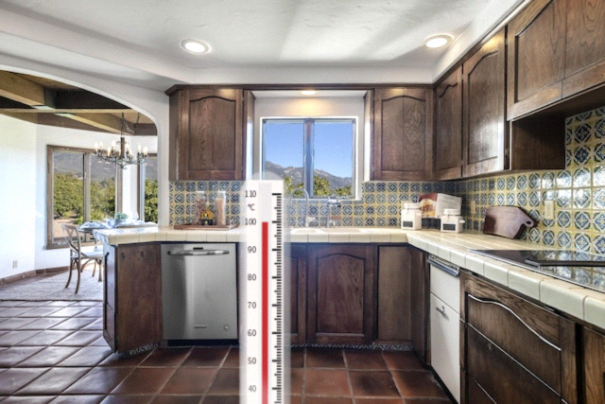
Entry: 100 °C
